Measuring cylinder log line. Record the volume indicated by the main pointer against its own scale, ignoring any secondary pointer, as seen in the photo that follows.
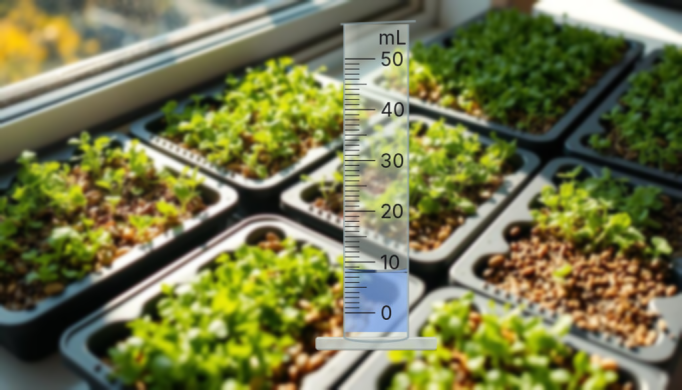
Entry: 8 mL
